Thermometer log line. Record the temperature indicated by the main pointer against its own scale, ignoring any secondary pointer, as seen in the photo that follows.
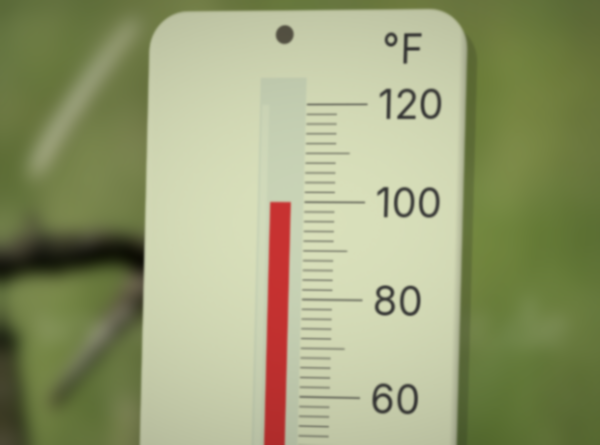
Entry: 100 °F
